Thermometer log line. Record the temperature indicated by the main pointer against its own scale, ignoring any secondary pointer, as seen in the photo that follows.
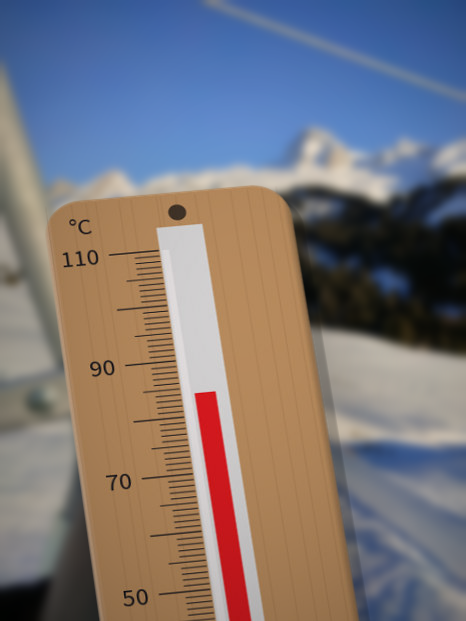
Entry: 84 °C
